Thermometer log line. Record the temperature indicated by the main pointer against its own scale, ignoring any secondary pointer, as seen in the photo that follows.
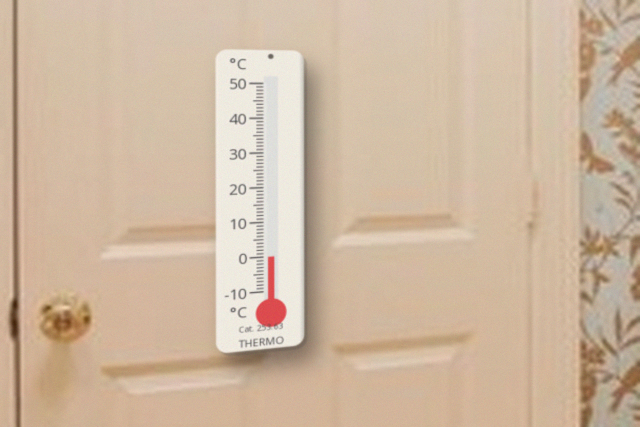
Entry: 0 °C
